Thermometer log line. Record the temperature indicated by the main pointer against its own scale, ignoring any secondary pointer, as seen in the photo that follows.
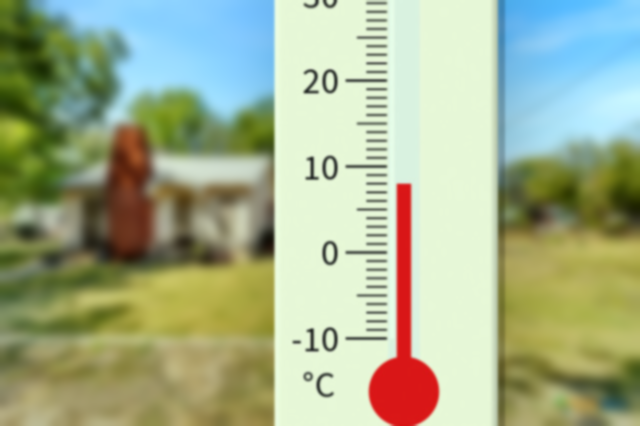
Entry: 8 °C
